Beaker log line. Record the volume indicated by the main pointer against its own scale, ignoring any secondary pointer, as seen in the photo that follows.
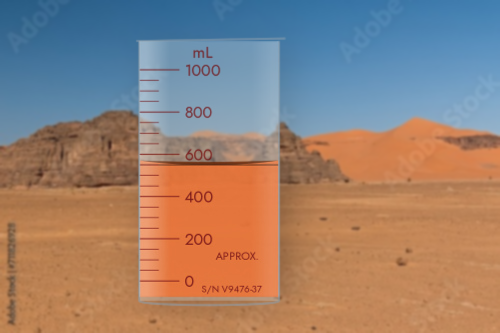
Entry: 550 mL
